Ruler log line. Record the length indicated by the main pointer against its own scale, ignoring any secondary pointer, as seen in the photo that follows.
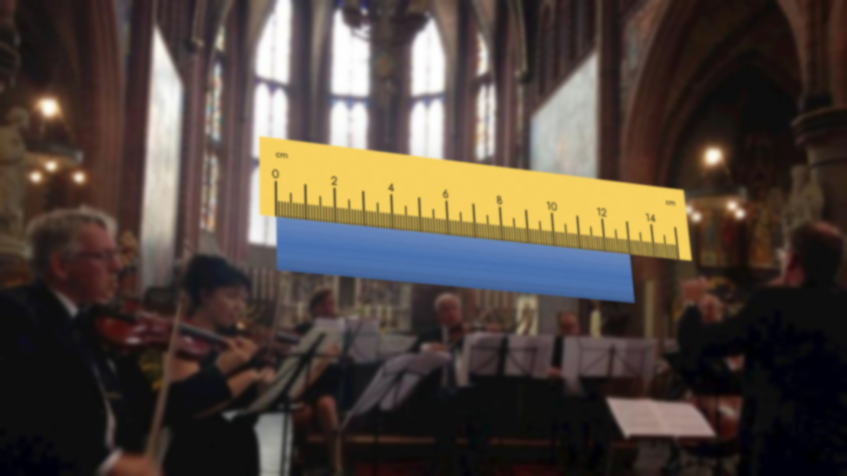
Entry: 13 cm
